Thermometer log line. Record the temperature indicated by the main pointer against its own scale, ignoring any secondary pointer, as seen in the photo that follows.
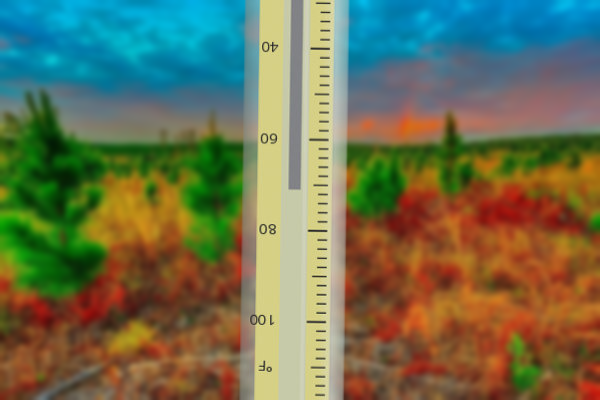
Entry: 71 °F
